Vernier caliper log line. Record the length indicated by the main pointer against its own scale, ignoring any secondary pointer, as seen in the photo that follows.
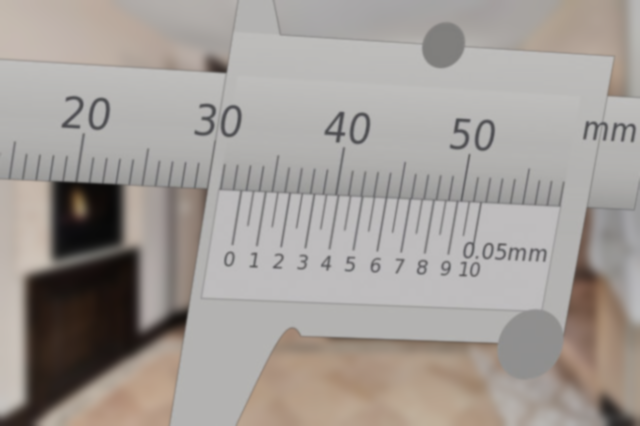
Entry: 32.6 mm
